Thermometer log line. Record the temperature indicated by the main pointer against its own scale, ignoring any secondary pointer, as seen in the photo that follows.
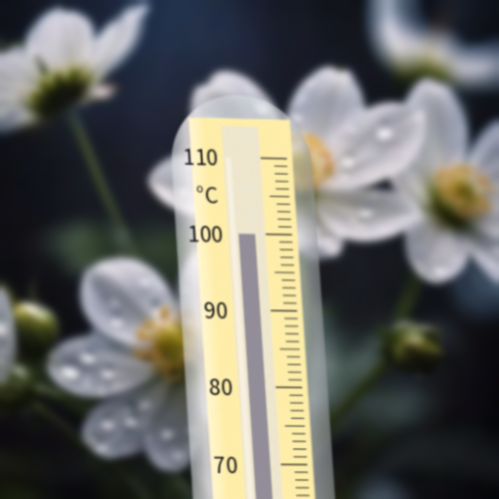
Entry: 100 °C
